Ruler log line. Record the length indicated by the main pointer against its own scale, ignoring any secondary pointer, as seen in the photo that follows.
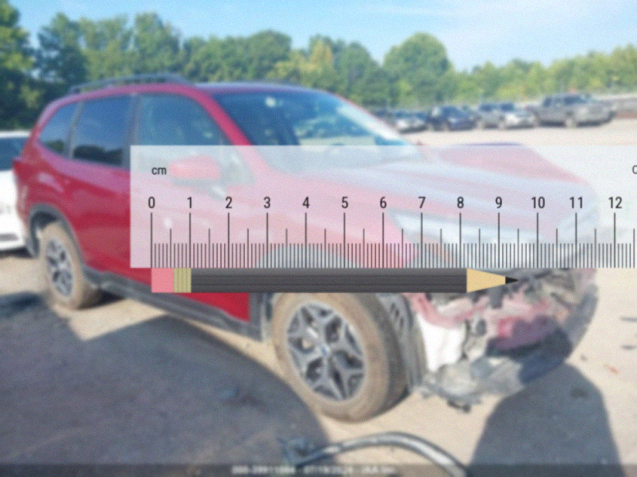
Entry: 9.5 cm
